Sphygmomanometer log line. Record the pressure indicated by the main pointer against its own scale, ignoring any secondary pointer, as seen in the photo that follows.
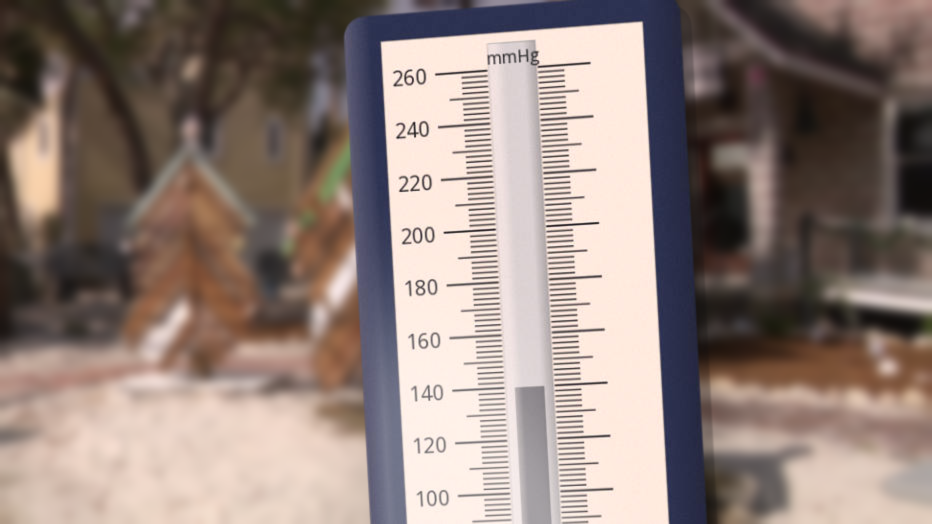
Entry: 140 mmHg
